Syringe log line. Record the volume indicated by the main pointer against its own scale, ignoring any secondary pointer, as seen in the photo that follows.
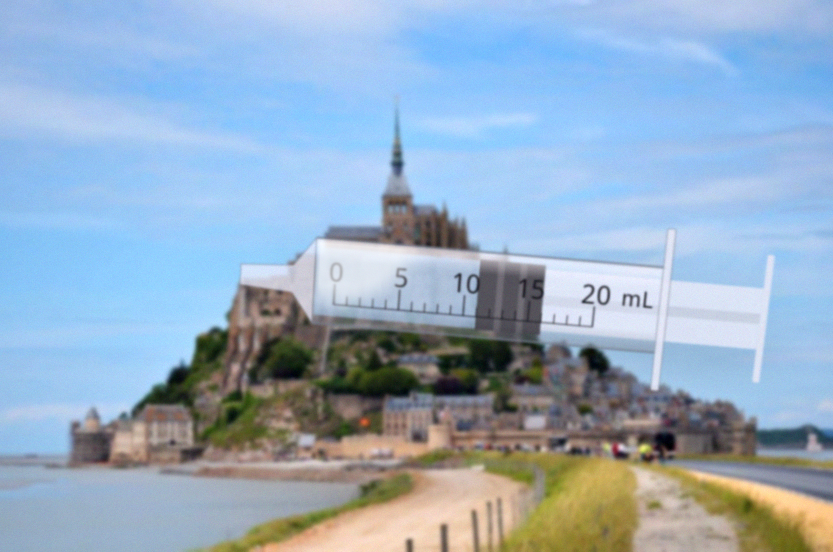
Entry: 11 mL
